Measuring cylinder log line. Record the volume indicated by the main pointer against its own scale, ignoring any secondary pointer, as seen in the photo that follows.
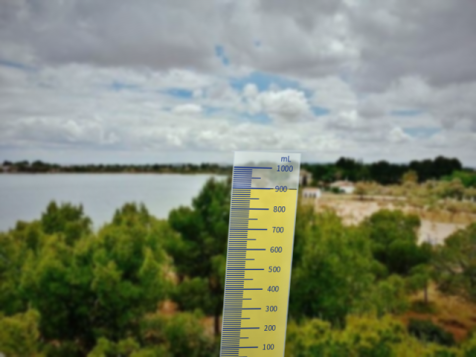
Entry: 900 mL
